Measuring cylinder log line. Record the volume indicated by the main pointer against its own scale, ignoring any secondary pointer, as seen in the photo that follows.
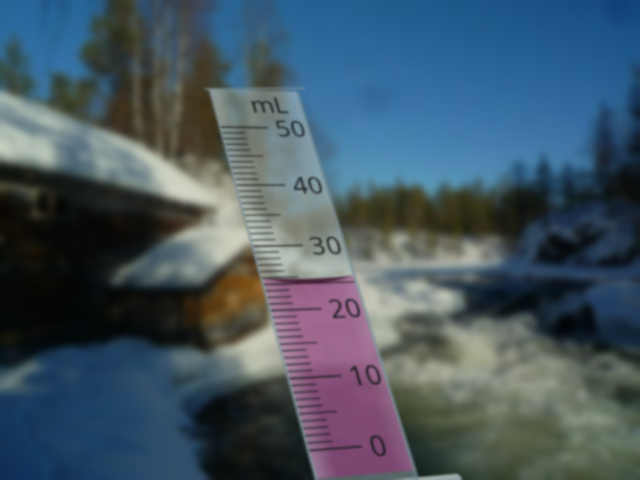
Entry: 24 mL
